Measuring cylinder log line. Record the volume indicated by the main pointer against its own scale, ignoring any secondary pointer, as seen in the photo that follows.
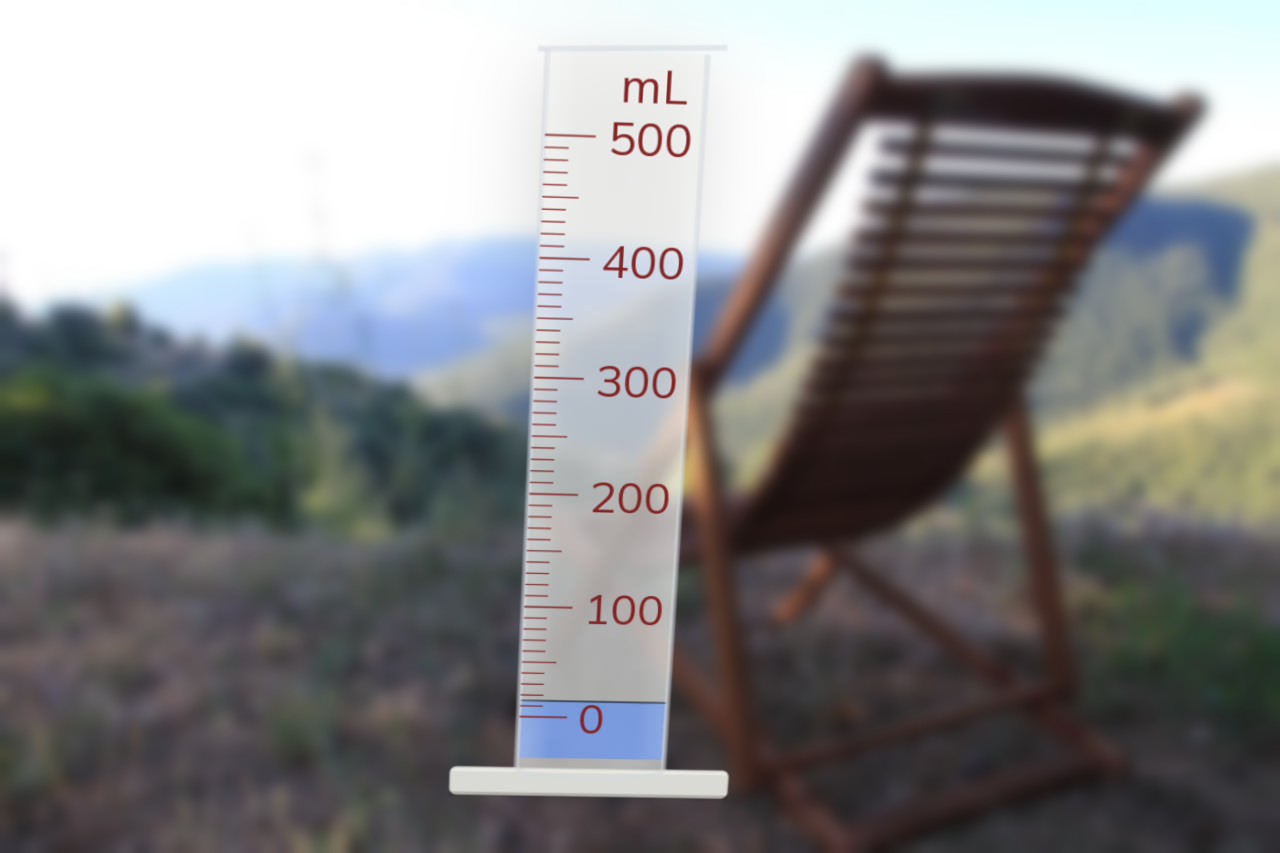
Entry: 15 mL
